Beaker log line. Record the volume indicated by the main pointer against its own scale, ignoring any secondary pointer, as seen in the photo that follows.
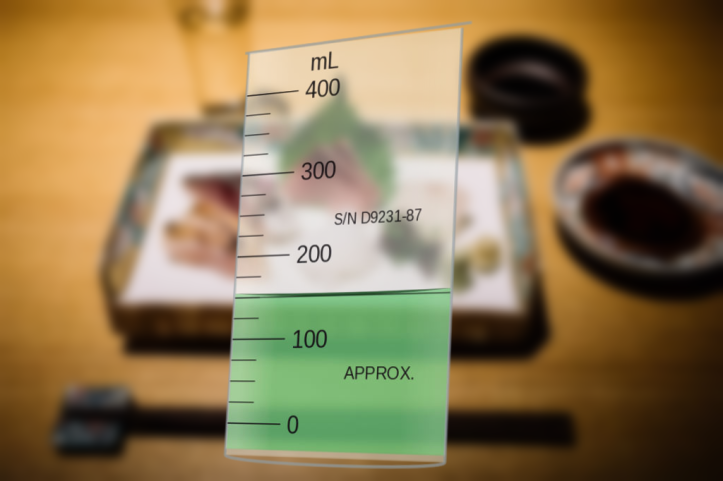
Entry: 150 mL
